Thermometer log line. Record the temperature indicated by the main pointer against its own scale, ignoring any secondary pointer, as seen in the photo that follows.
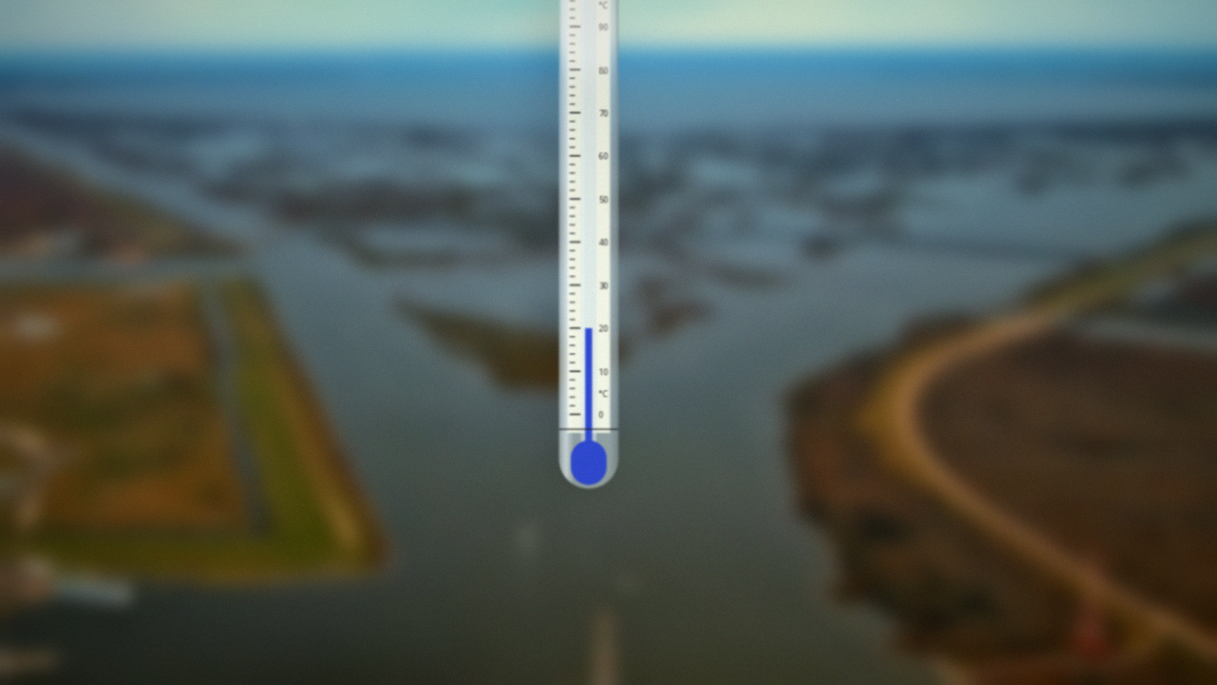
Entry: 20 °C
